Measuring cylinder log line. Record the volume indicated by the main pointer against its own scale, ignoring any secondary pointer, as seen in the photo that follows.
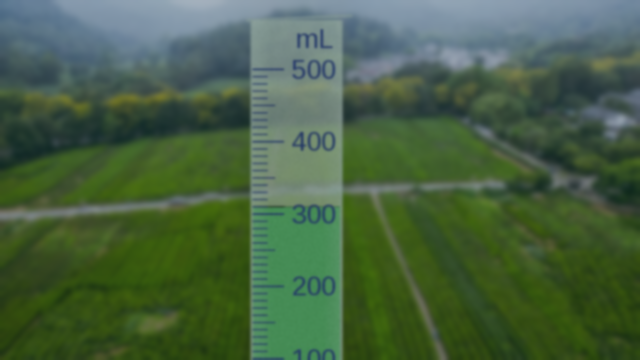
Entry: 310 mL
